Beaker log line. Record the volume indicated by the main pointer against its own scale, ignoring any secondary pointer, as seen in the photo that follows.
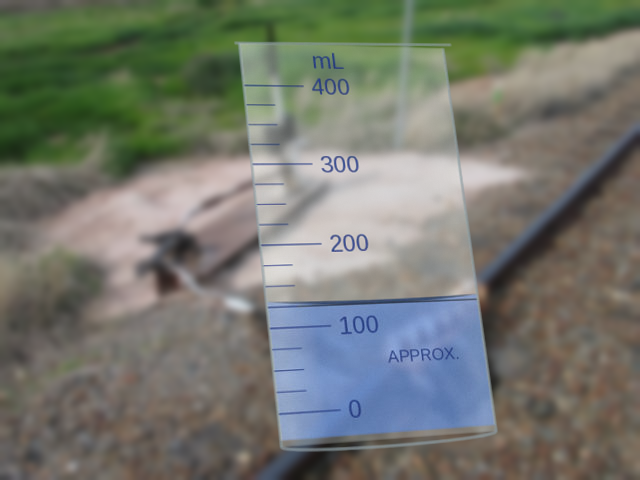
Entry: 125 mL
